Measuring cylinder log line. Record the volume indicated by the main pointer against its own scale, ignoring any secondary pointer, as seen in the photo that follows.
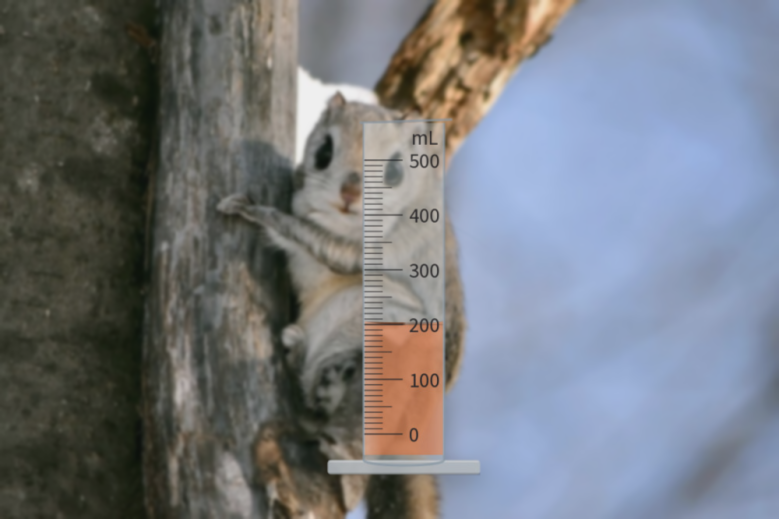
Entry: 200 mL
